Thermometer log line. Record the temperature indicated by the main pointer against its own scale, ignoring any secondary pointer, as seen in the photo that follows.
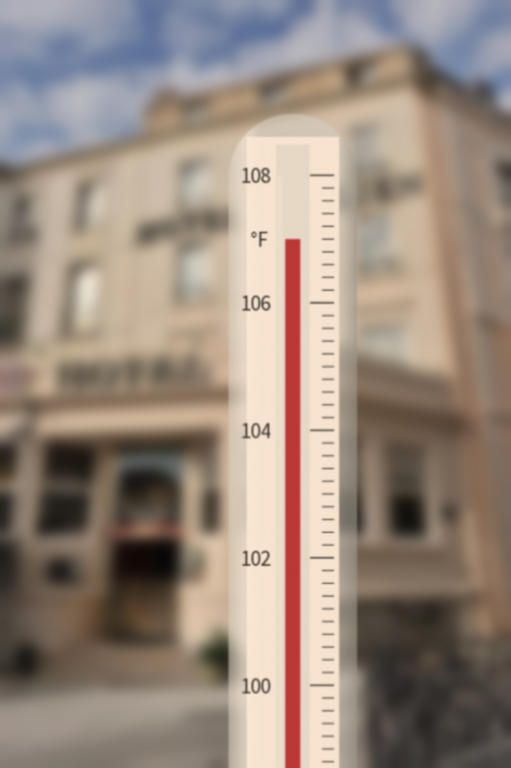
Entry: 107 °F
